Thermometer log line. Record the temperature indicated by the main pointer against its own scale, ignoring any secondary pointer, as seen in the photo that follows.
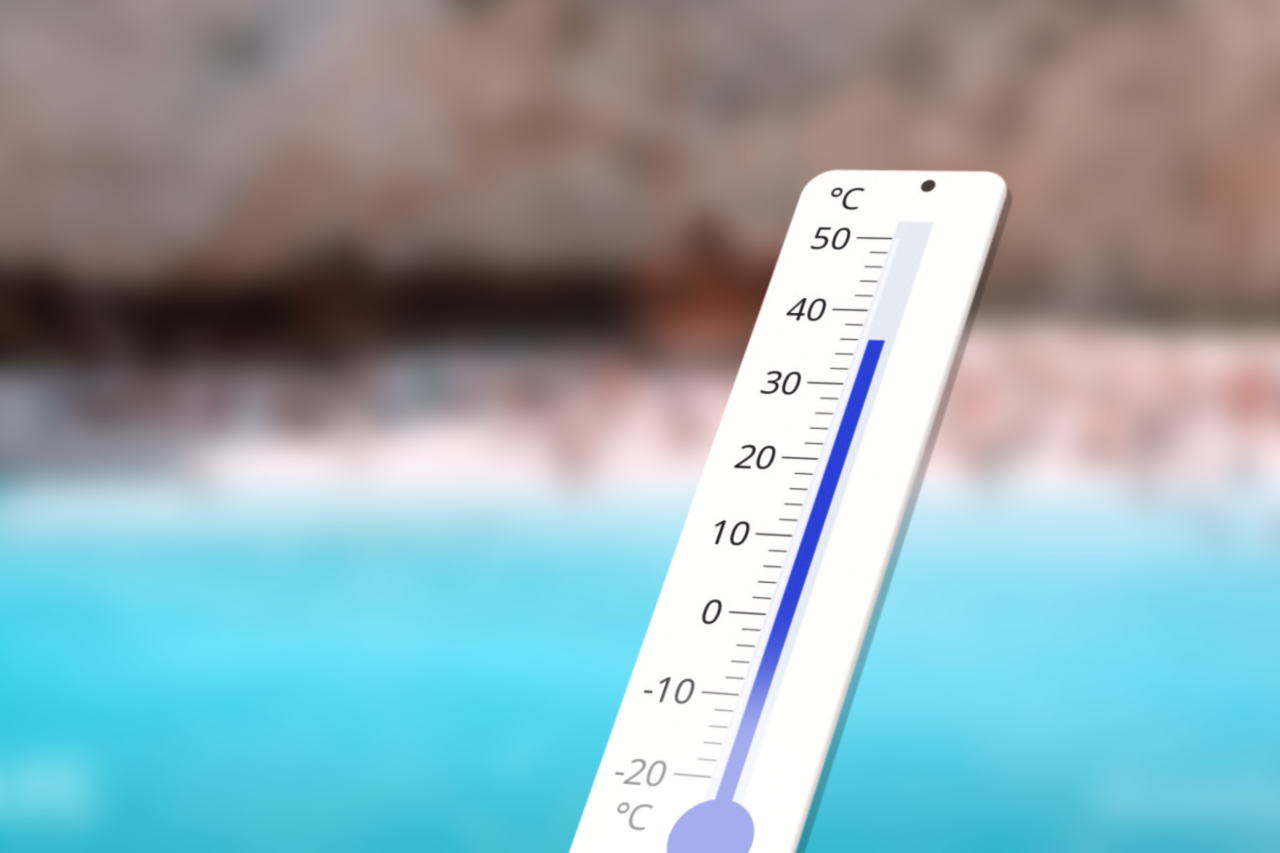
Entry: 36 °C
